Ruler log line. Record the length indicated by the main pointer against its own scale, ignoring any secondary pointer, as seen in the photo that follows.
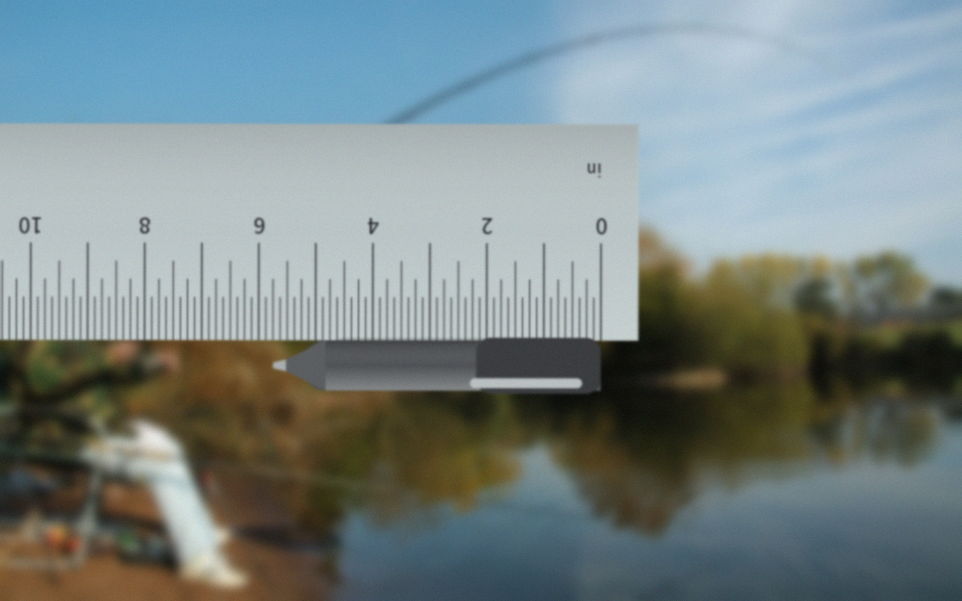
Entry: 5.75 in
